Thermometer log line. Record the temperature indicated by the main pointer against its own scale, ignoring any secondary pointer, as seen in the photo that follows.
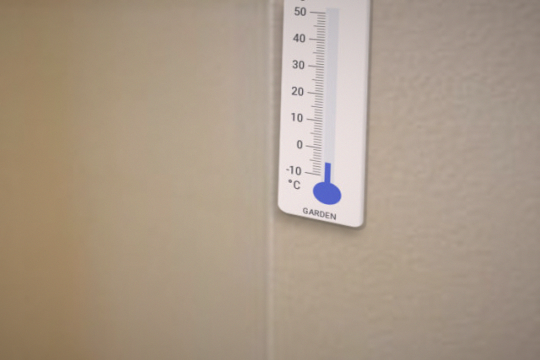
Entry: -5 °C
